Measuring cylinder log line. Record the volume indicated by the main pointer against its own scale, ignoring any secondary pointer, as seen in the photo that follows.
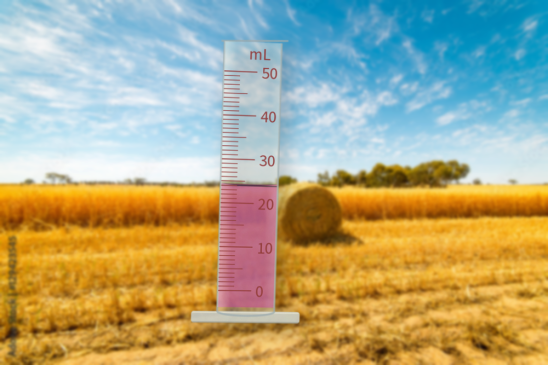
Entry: 24 mL
